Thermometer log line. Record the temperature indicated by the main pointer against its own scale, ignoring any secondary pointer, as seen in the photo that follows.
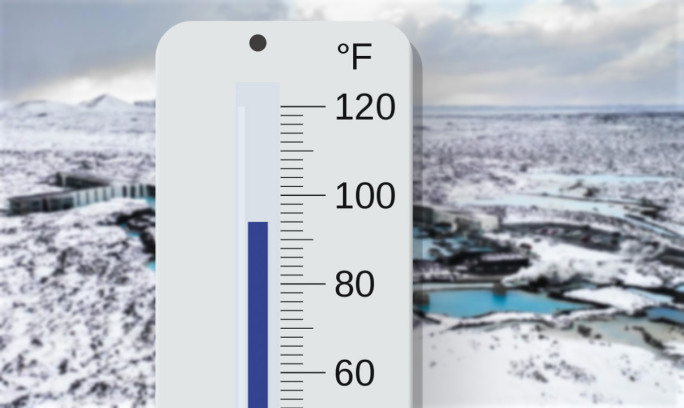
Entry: 94 °F
